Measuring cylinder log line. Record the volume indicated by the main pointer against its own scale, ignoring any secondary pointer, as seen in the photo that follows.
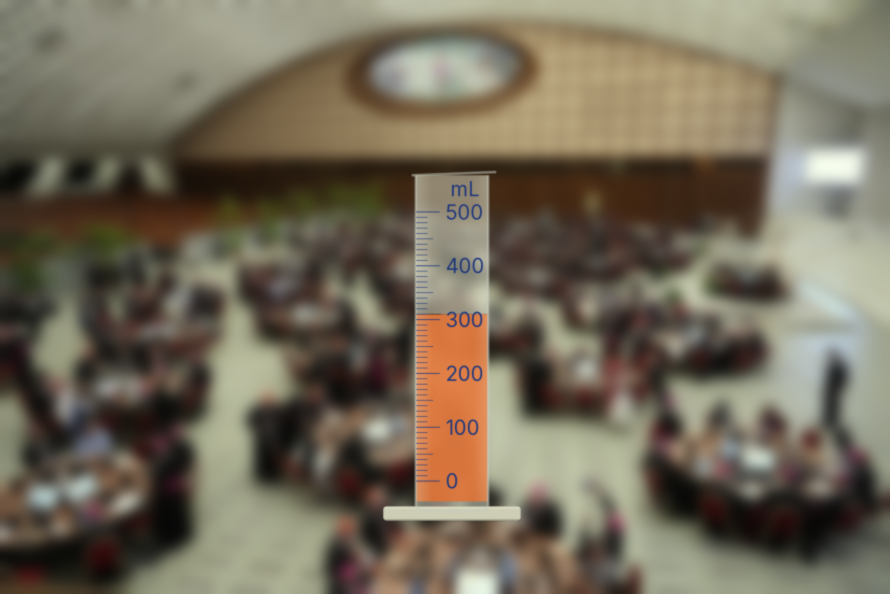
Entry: 310 mL
